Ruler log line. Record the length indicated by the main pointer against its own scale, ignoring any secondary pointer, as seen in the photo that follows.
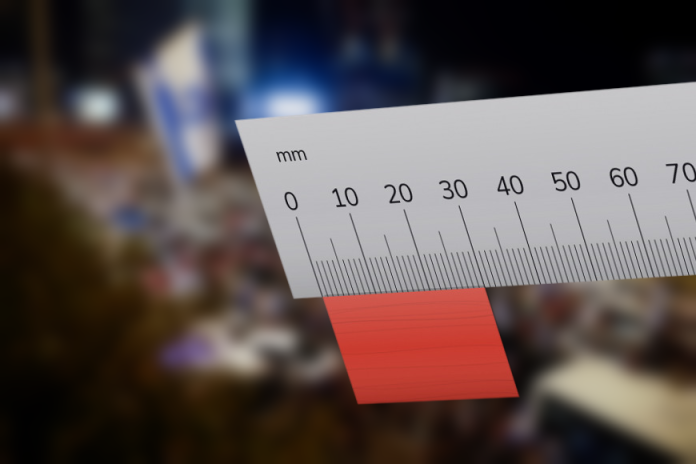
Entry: 30 mm
